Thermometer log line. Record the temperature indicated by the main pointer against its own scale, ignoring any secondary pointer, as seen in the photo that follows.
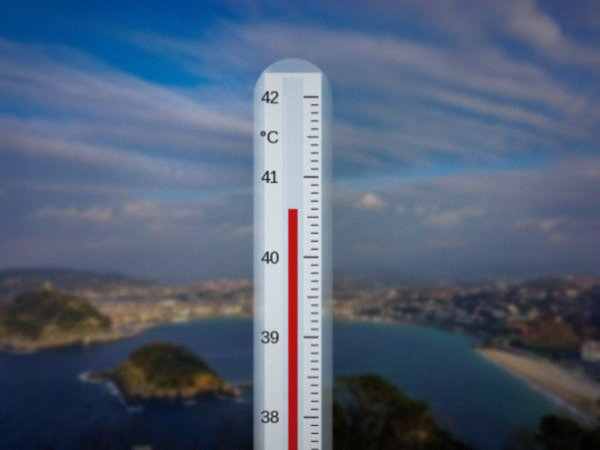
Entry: 40.6 °C
